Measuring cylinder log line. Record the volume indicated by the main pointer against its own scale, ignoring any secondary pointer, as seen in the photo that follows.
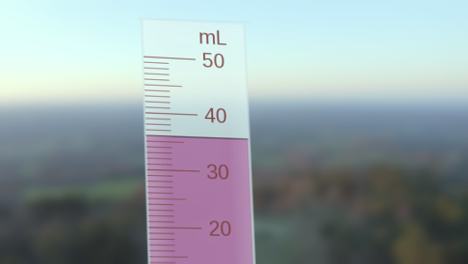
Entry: 36 mL
